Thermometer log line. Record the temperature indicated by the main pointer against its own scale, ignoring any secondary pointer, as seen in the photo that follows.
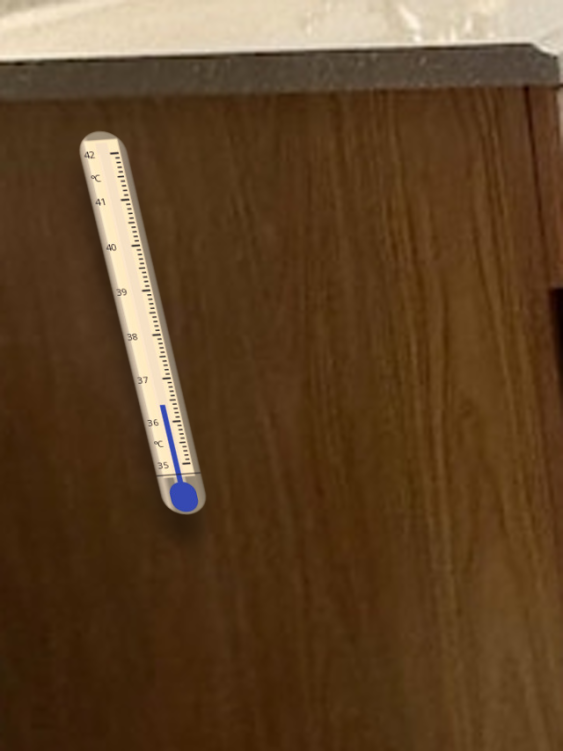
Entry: 36.4 °C
